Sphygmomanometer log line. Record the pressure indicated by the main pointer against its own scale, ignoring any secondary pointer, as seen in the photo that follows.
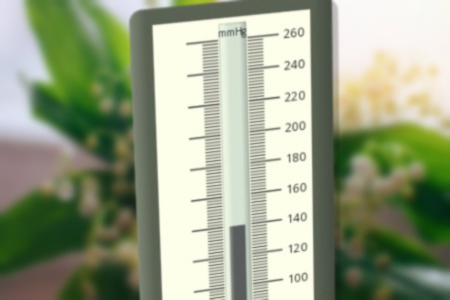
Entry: 140 mmHg
